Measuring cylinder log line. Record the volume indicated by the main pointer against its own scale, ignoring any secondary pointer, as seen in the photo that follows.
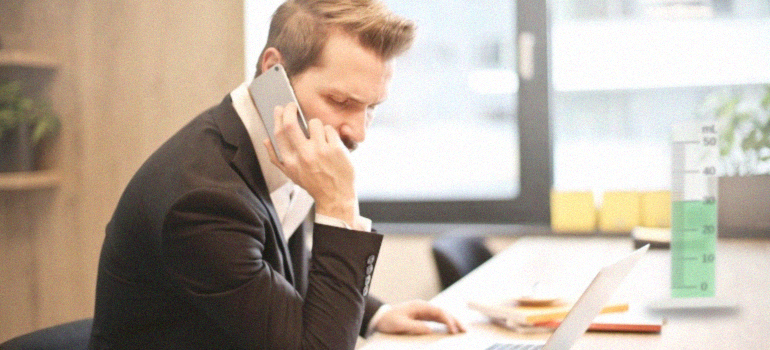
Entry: 30 mL
